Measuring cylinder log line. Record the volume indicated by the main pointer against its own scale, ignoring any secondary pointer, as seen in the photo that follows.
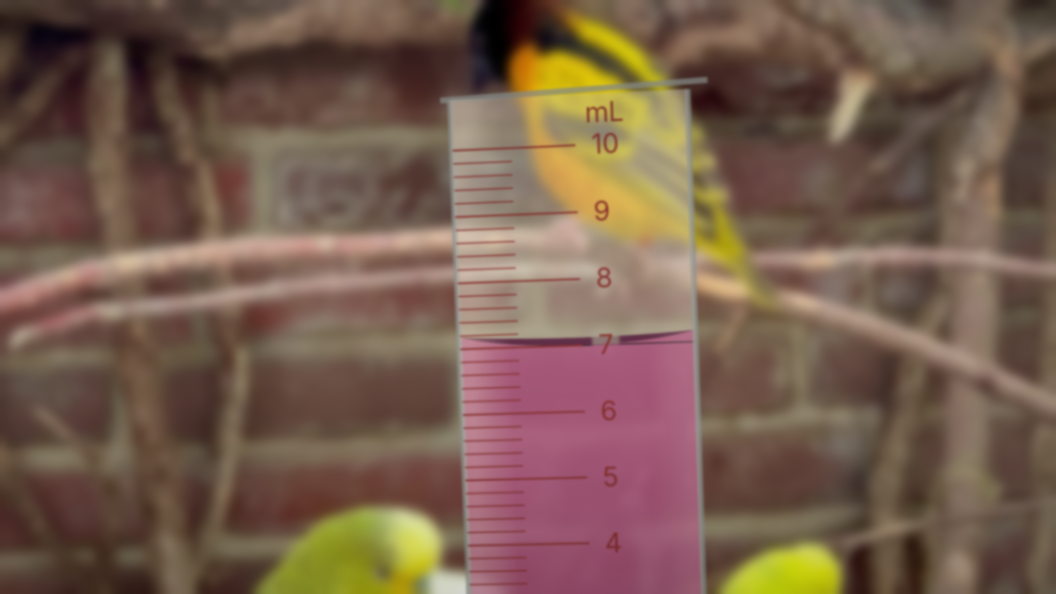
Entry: 7 mL
